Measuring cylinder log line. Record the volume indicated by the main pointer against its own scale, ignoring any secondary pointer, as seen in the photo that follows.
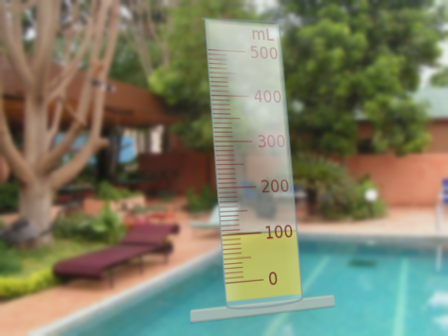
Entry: 100 mL
